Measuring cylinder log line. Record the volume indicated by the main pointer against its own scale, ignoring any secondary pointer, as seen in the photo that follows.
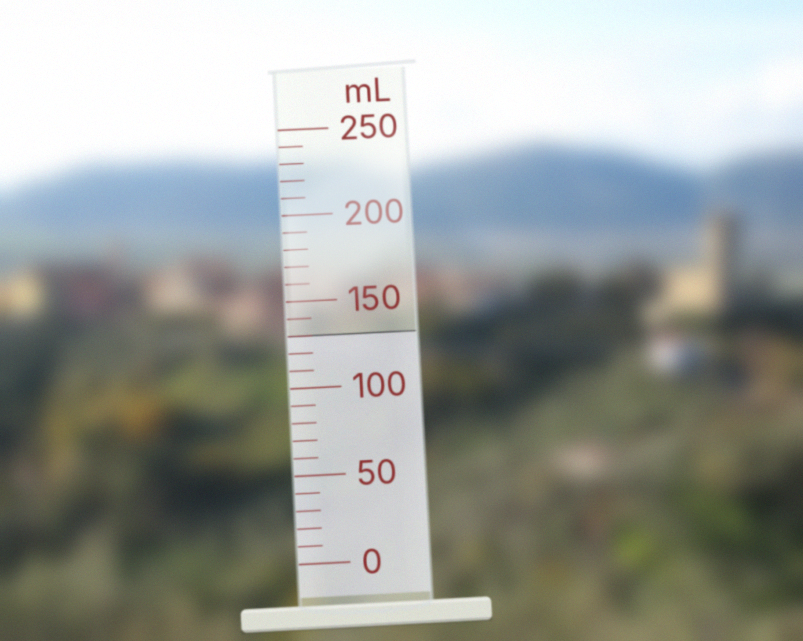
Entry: 130 mL
